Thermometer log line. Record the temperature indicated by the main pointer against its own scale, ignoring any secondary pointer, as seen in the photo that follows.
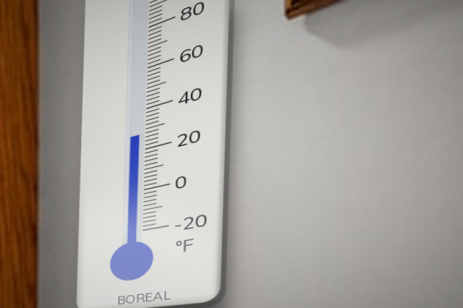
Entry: 28 °F
